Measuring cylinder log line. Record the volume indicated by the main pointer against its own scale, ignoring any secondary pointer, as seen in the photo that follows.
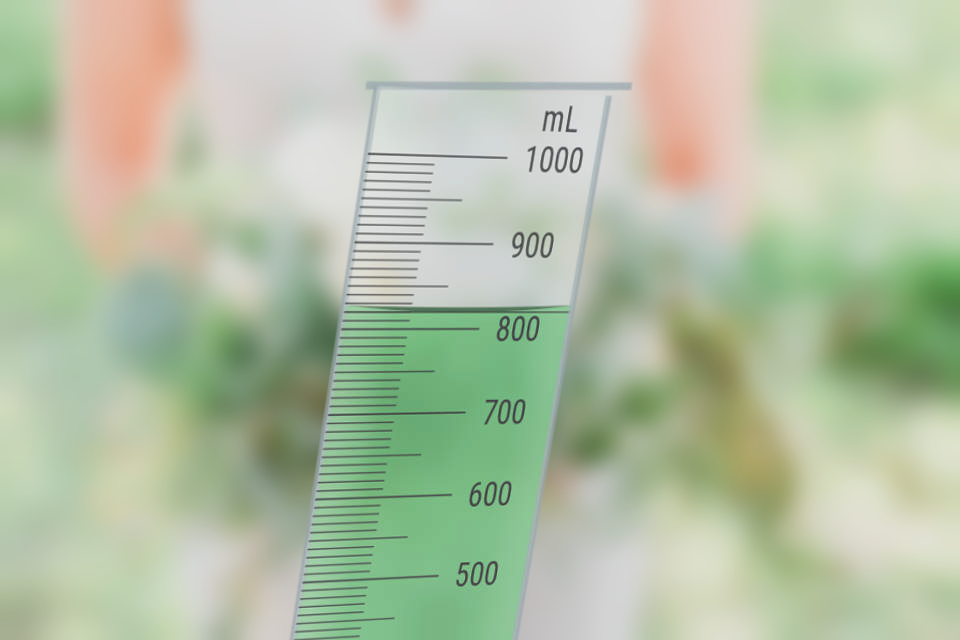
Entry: 820 mL
